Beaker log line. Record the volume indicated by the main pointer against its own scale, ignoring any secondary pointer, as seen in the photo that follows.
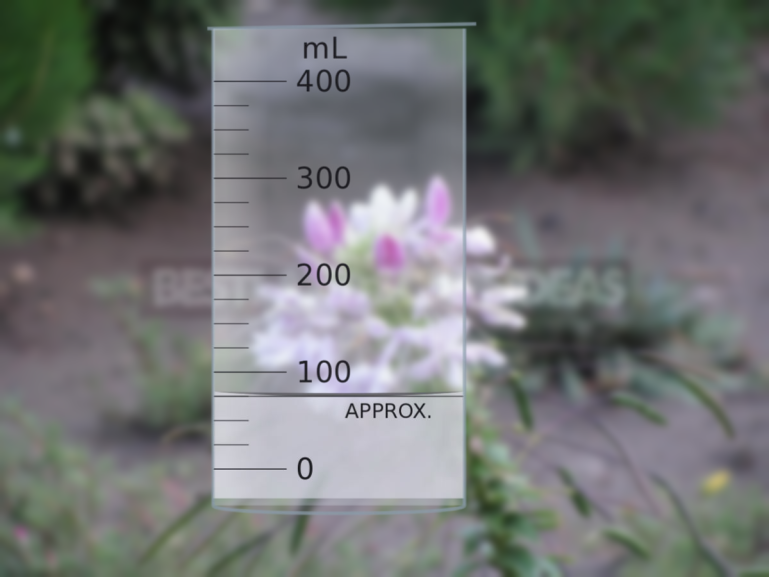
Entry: 75 mL
